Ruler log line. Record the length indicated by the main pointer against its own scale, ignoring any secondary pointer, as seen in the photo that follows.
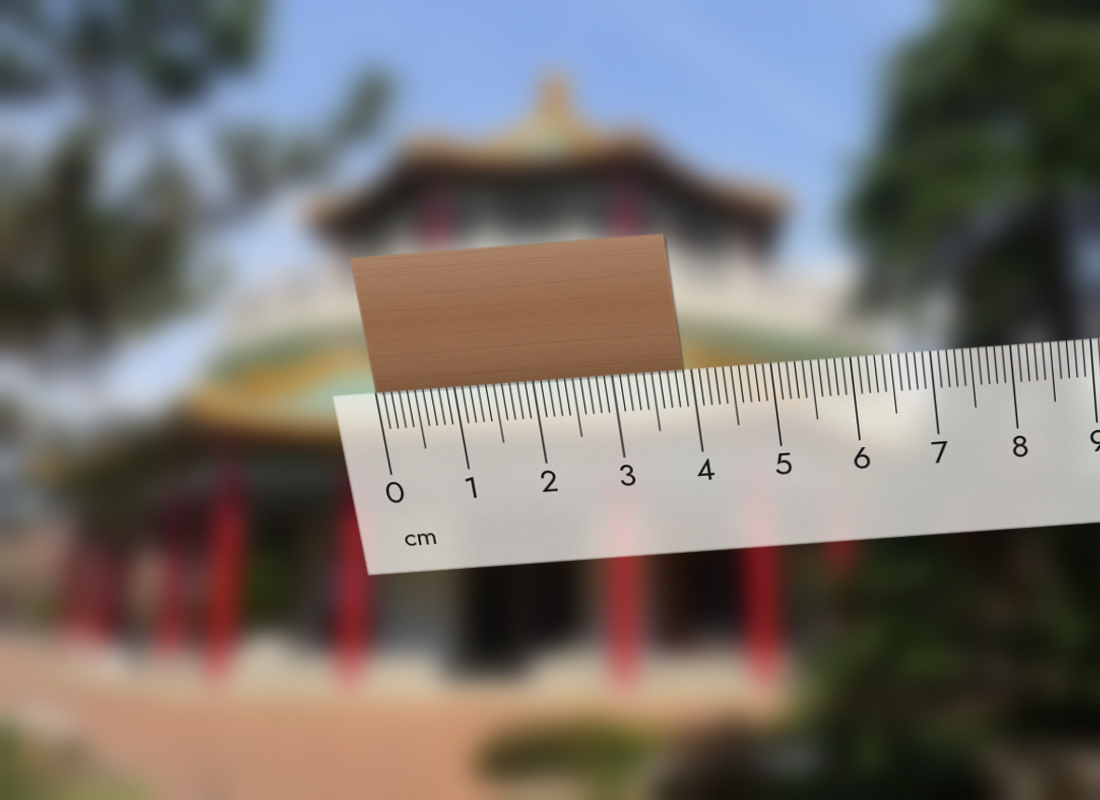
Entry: 3.9 cm
